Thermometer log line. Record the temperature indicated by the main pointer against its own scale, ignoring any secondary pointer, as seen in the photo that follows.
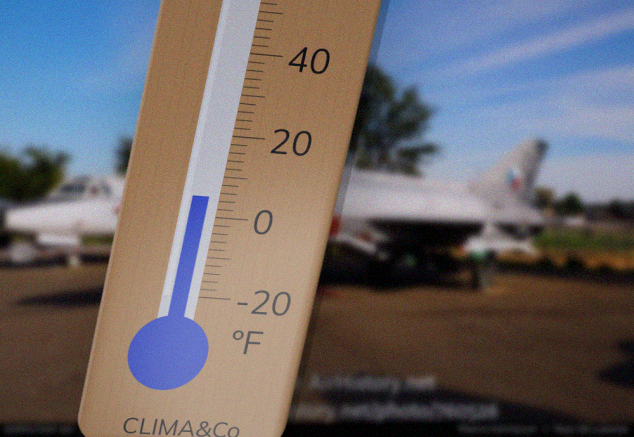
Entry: 5 °F
